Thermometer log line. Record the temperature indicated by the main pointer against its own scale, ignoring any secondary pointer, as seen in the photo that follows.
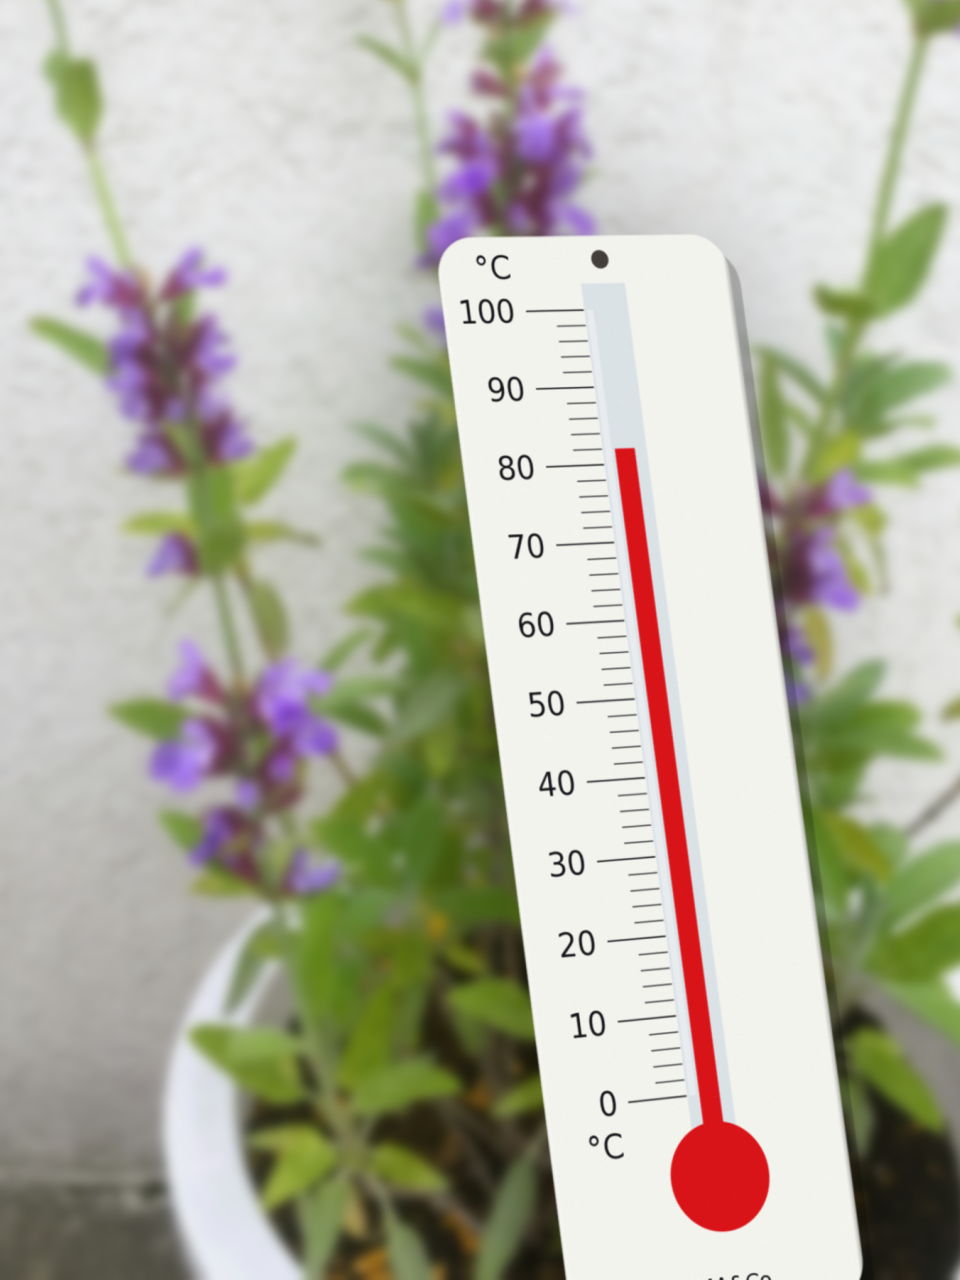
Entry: 82 °C
